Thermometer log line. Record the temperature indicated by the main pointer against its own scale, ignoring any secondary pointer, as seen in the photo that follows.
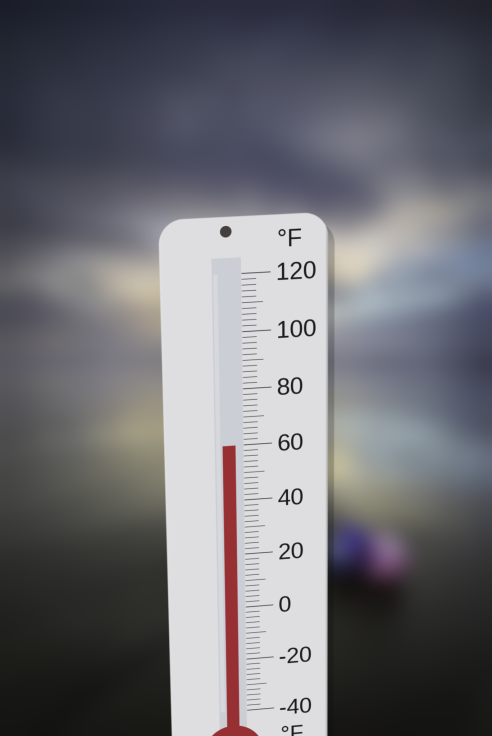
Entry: 60 °F
